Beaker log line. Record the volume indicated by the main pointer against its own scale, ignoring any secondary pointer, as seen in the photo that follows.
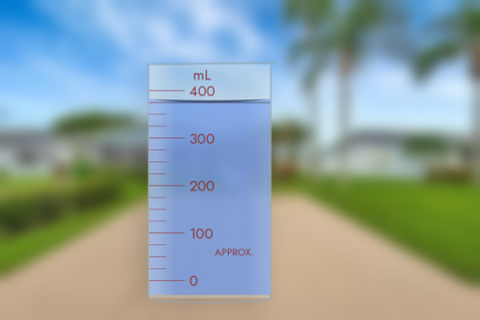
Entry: 375 mL
